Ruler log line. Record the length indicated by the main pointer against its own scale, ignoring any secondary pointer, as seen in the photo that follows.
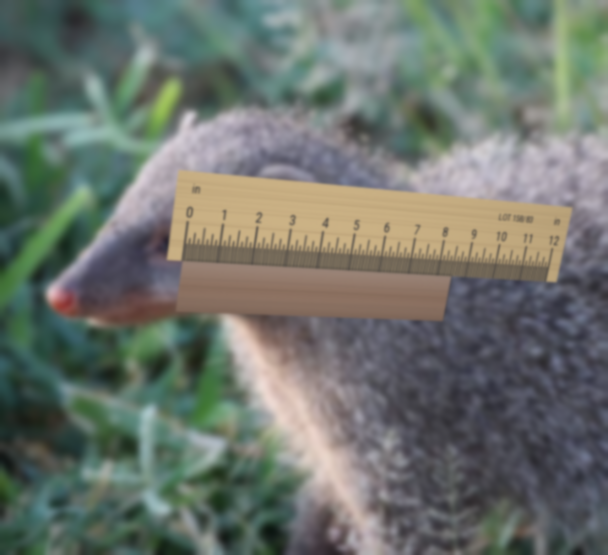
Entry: 8.5 in
